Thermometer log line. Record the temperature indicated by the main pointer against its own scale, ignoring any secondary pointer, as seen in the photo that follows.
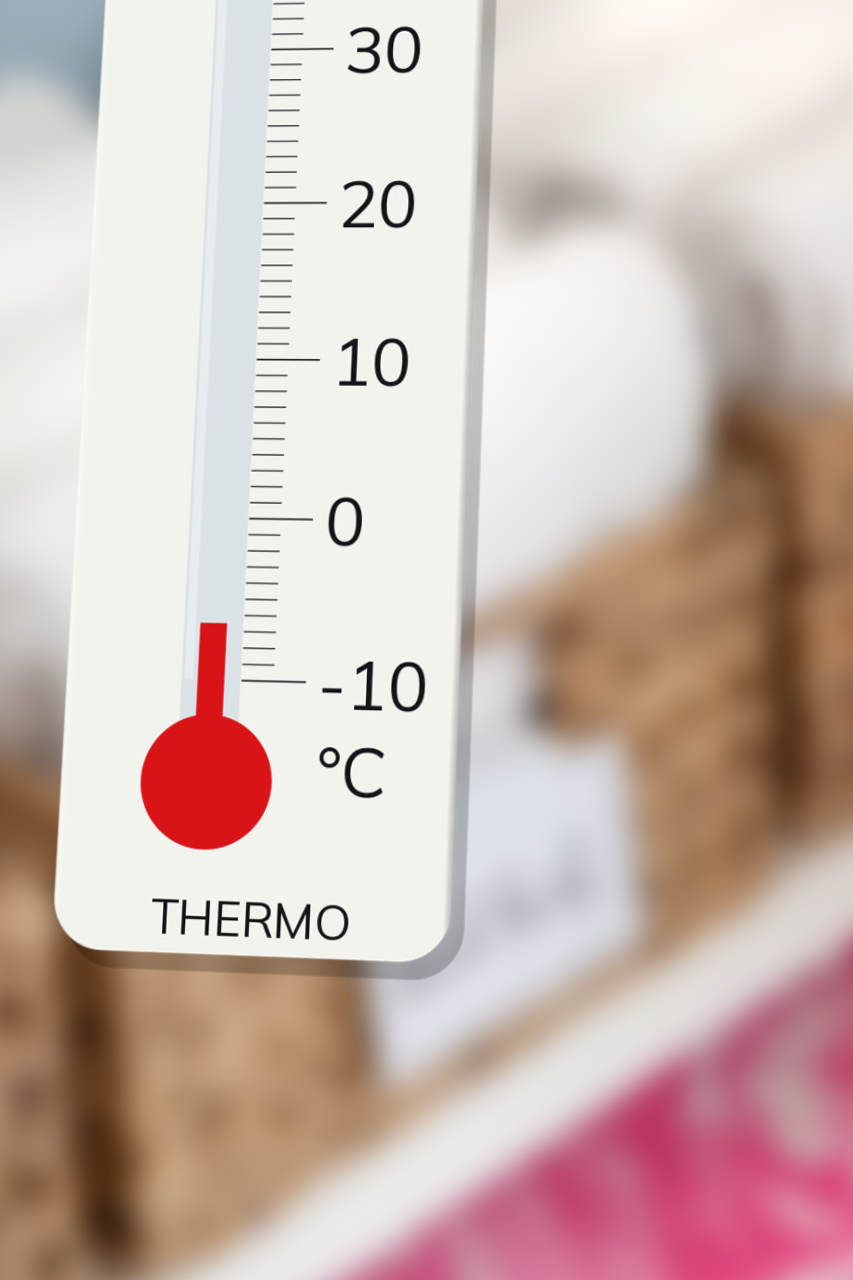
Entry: -6.5 °C
